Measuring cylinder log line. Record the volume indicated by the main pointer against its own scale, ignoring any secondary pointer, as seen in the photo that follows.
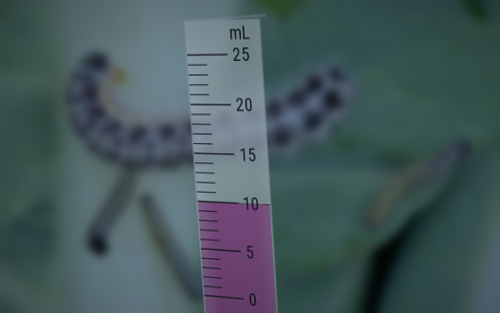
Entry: 10 mL
